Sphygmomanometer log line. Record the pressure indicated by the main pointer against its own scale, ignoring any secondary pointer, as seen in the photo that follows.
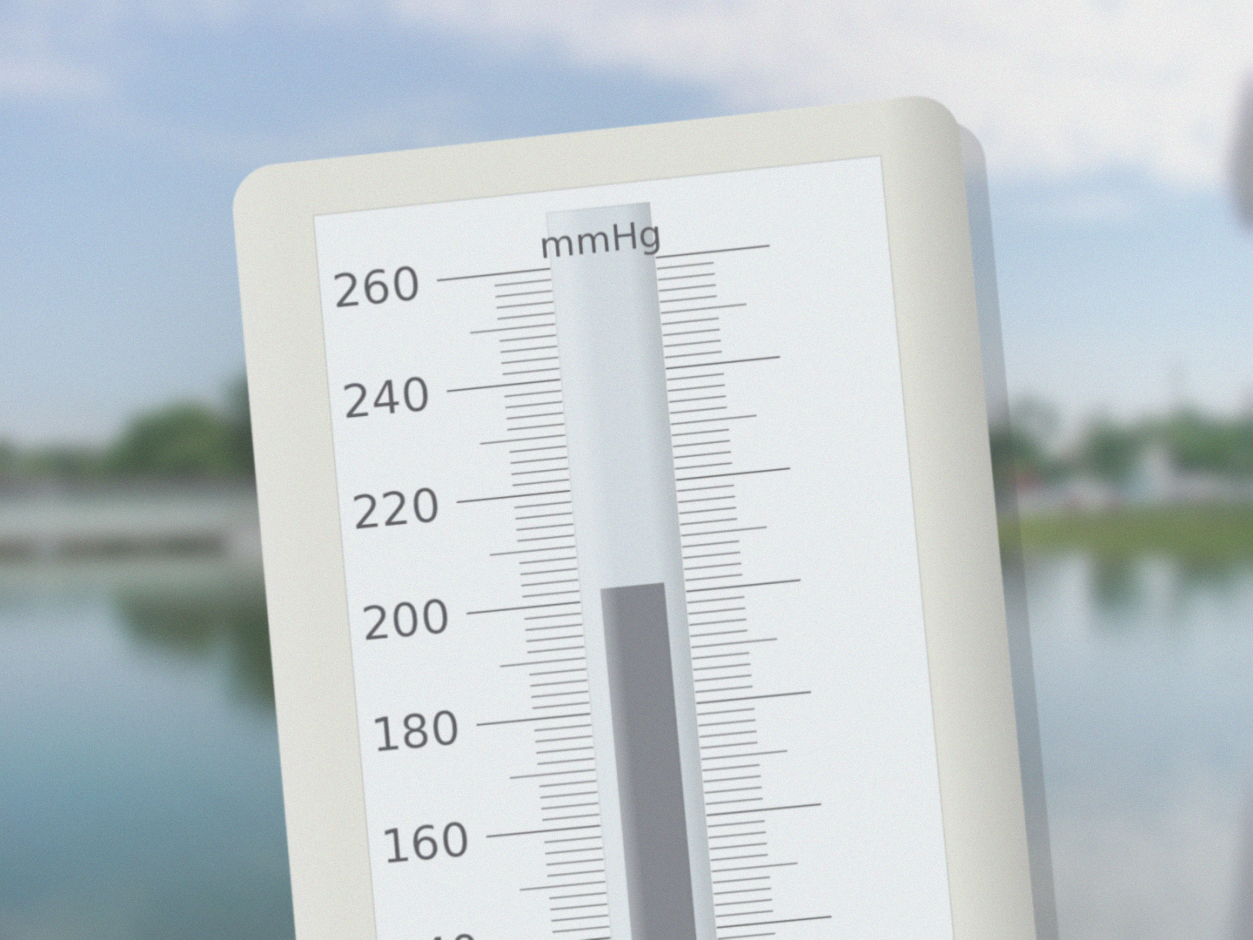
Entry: 202 mmHg
